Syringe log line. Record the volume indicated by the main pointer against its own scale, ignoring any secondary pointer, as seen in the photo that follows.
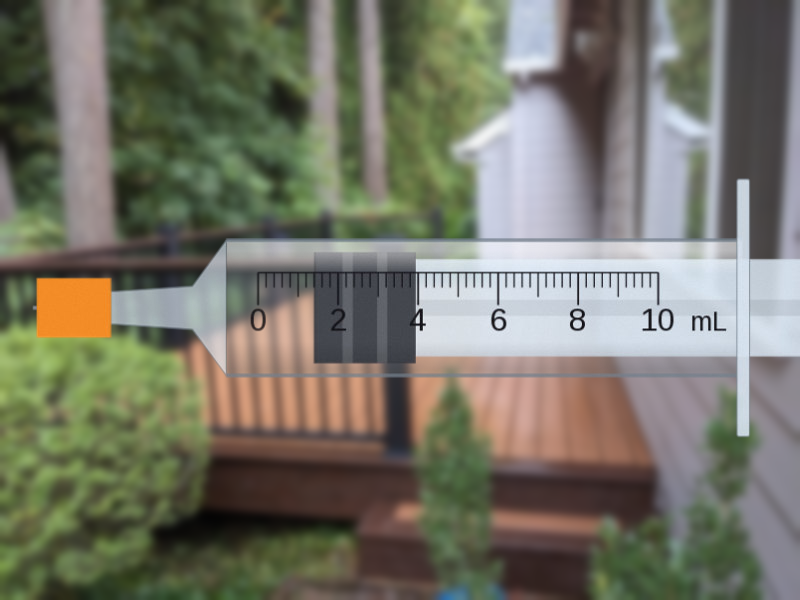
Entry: 1.4 mL
